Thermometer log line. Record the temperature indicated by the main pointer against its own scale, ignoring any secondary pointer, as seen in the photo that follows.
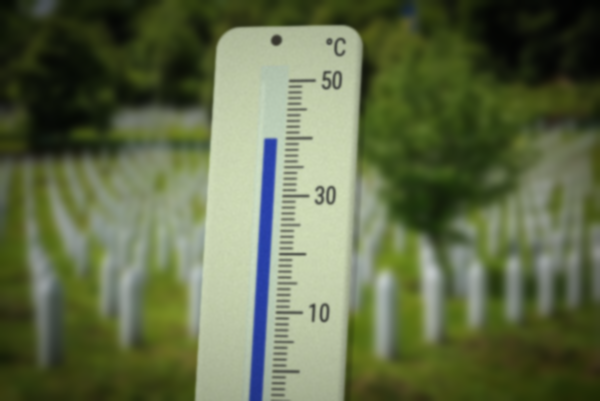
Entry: 40 °C
